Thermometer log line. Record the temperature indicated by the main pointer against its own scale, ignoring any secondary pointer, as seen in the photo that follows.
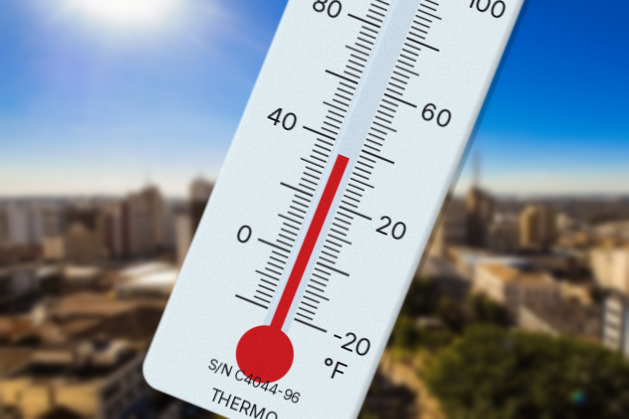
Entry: 36 °F
